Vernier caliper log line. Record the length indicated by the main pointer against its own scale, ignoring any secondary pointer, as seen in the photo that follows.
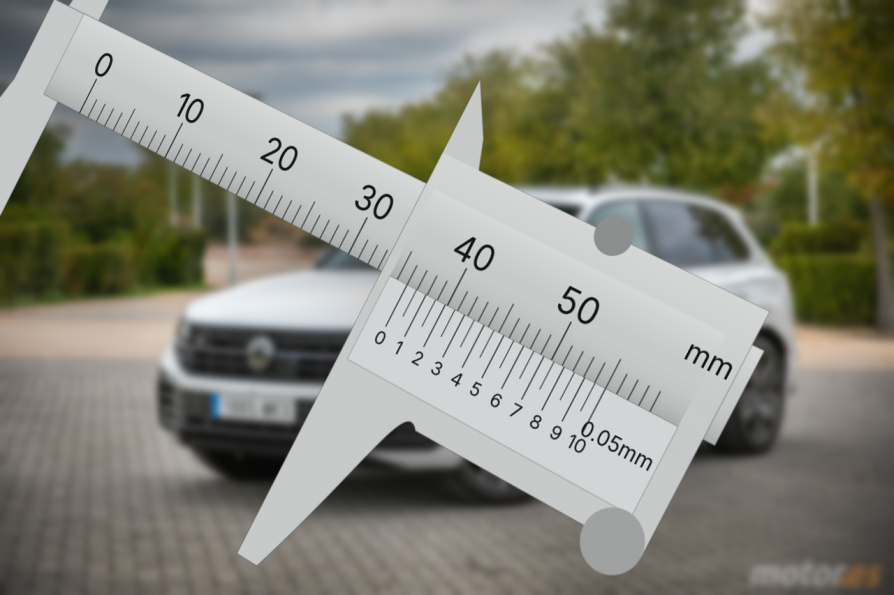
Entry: 36.0 mm
